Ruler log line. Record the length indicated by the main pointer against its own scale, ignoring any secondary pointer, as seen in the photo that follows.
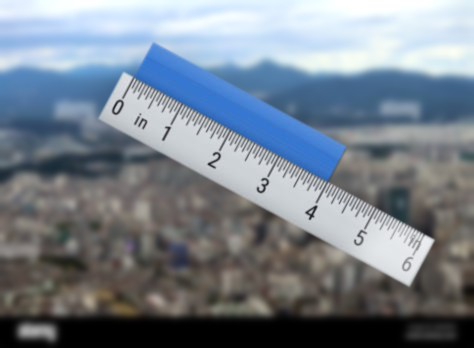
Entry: 4 in
